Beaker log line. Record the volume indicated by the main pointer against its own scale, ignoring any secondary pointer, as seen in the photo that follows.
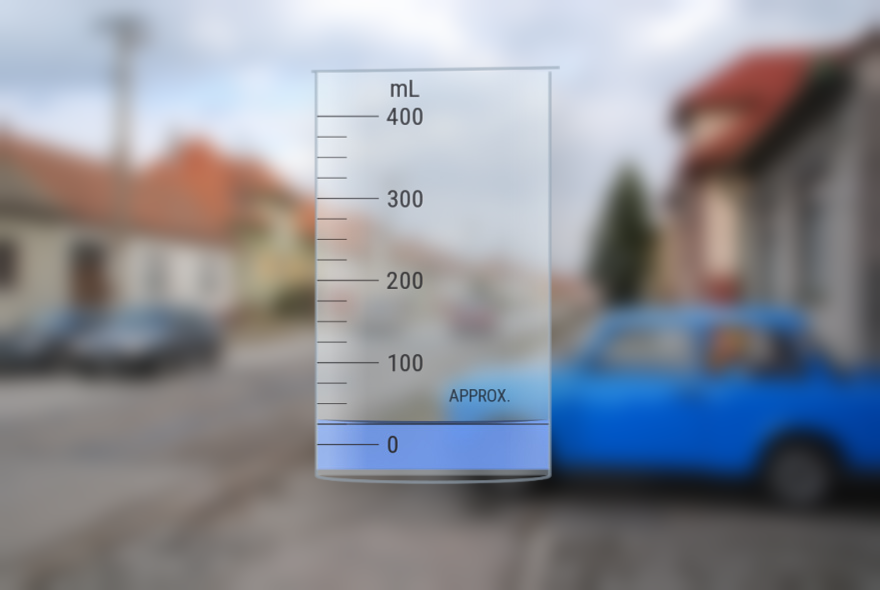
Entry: 25 mL
